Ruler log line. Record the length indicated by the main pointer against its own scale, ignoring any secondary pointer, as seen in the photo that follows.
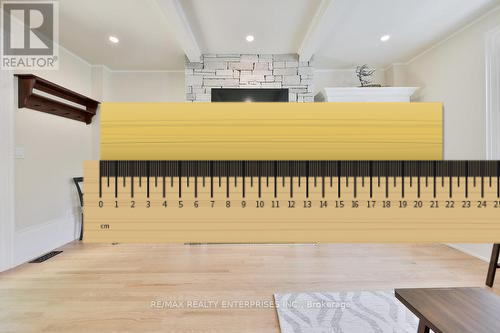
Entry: 21.5 cm
